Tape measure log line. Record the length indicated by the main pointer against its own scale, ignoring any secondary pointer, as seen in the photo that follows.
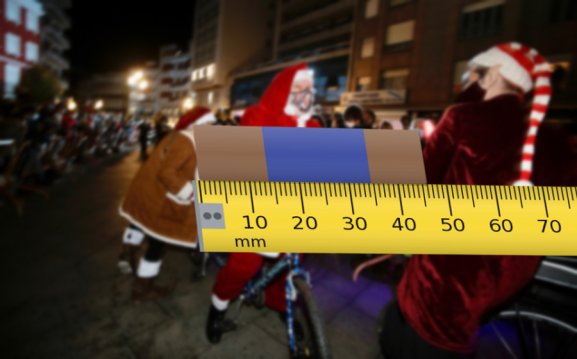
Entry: 46 mm
